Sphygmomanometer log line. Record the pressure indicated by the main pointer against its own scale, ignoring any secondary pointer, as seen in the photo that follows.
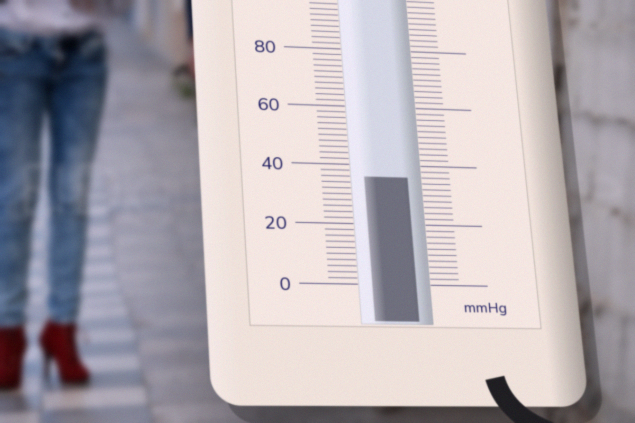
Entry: 36 mmHg
